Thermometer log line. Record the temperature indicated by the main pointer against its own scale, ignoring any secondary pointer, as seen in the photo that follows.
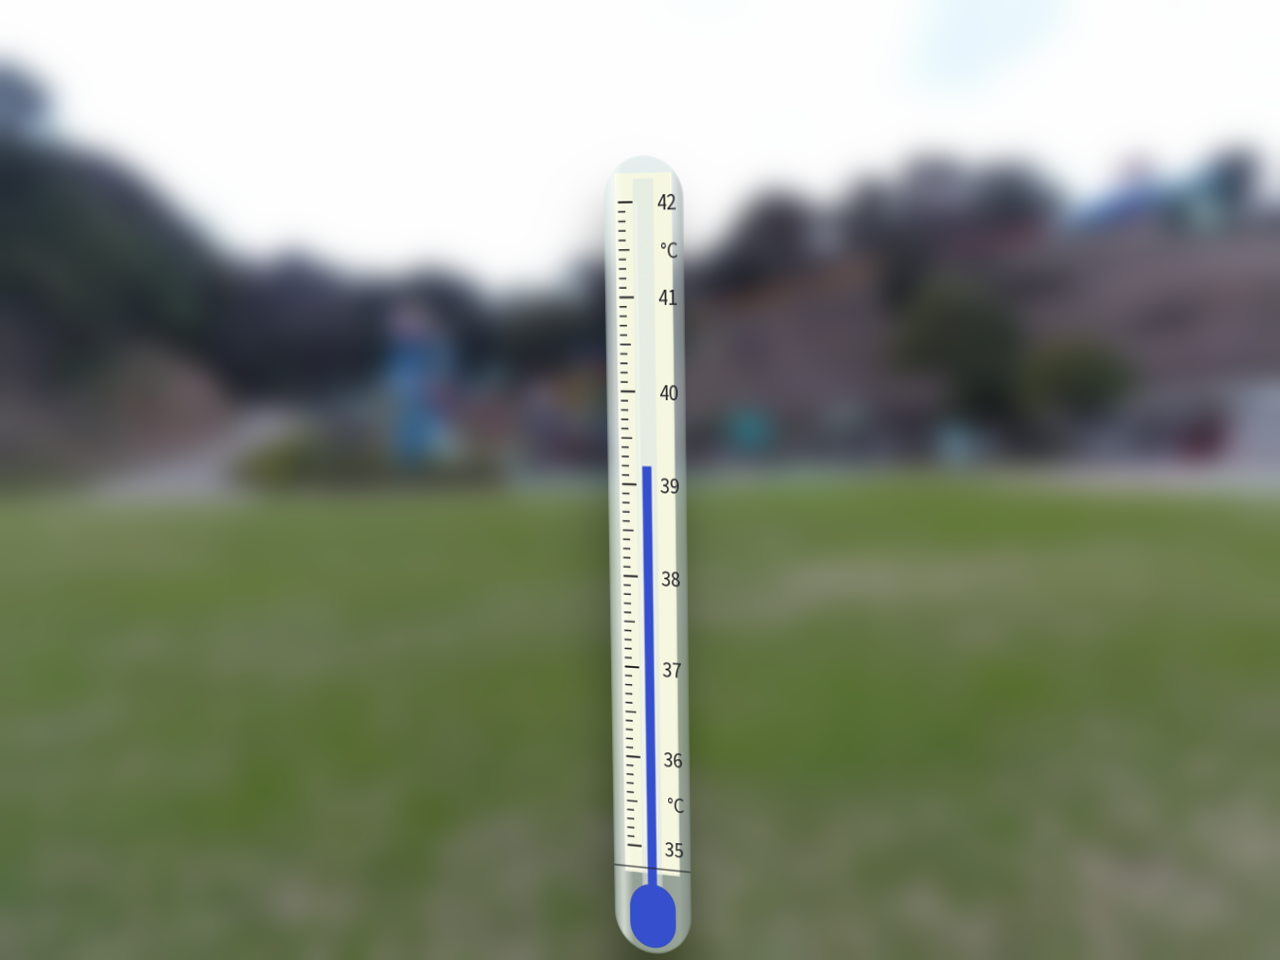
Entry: 39.2 °C
